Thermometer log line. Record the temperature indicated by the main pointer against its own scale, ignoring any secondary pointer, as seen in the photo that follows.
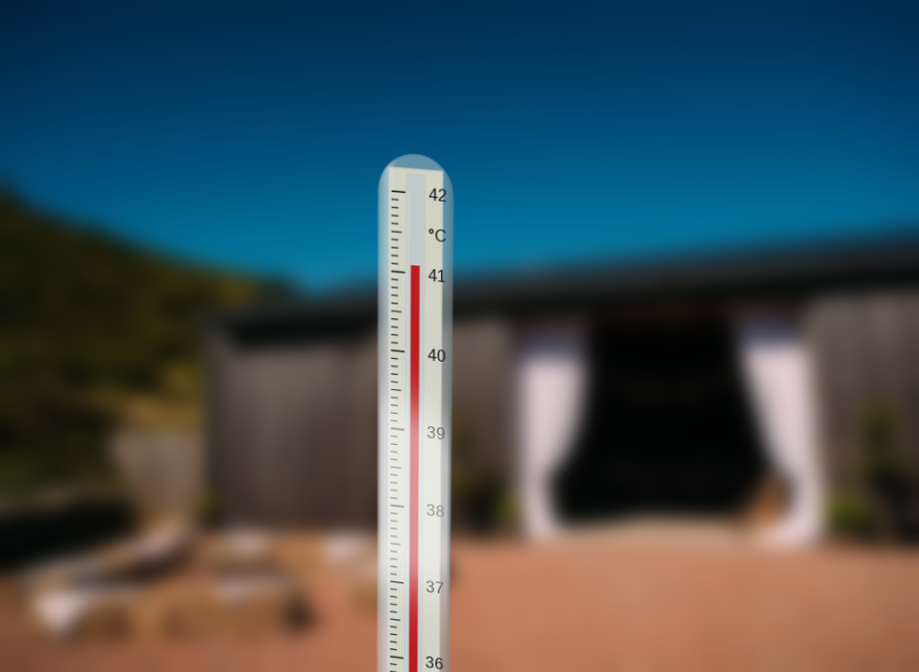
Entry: 41.1 °C
